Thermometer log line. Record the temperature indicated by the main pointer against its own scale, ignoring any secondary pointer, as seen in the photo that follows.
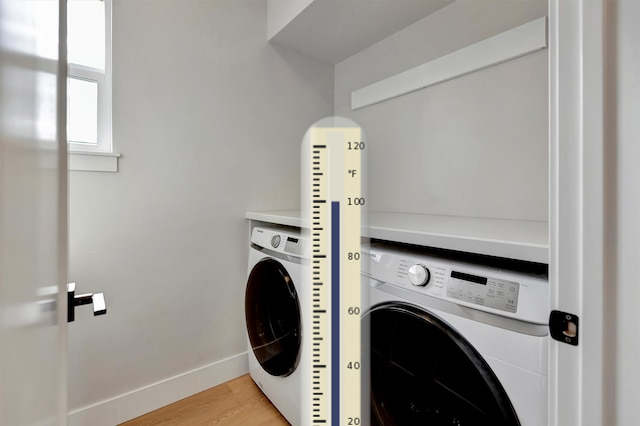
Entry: 100 °F
